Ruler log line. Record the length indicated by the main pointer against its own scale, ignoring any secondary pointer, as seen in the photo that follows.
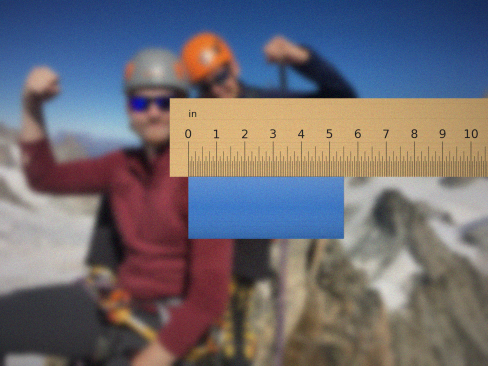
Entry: 5.5 in
